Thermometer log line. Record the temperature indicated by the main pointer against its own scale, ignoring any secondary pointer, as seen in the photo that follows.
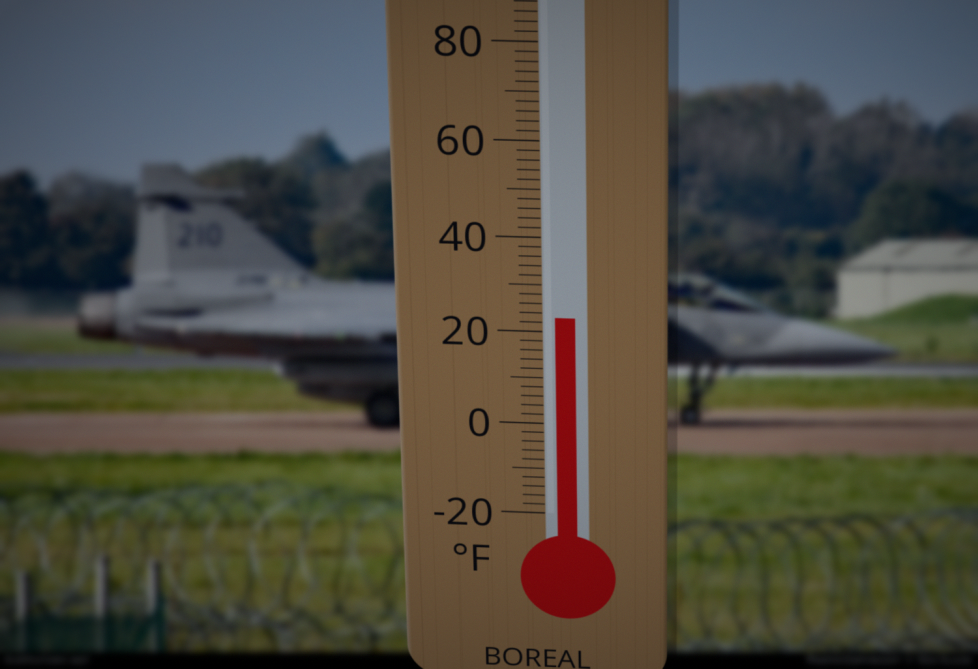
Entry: 23 °F
